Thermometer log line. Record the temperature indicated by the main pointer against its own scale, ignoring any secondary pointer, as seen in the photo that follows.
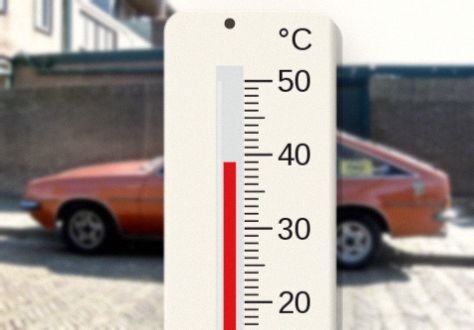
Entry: 39 °C
